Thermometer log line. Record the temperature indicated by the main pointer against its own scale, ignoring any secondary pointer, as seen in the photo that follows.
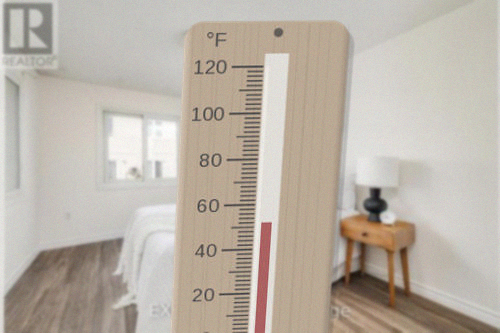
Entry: 52 °F
